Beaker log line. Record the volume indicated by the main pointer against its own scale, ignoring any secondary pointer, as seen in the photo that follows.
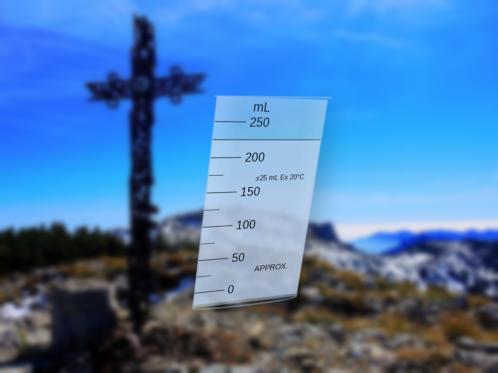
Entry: 225 mL
